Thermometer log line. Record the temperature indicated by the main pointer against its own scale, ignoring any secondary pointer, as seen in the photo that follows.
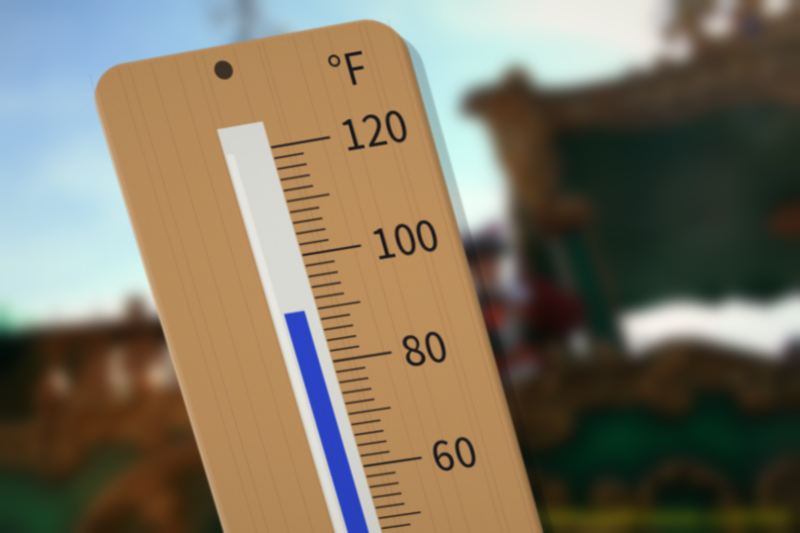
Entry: 90 °F
